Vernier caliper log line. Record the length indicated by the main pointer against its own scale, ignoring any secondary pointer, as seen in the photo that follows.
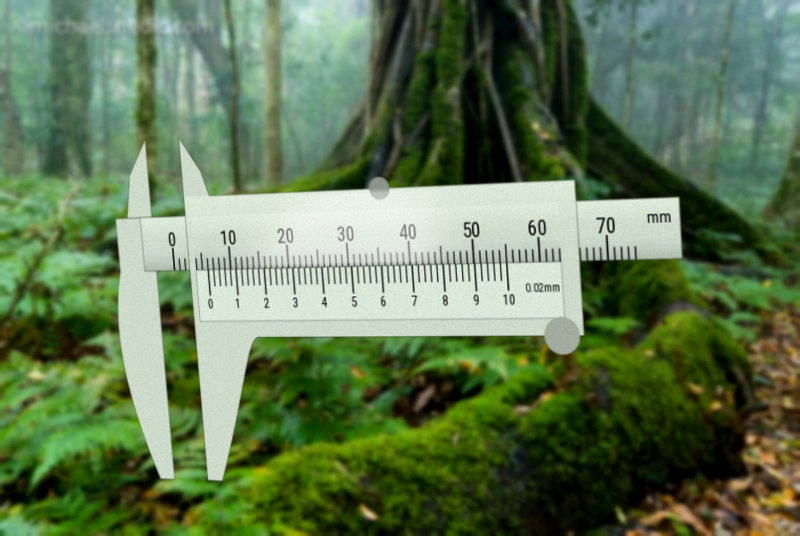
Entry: 6.0 mm
